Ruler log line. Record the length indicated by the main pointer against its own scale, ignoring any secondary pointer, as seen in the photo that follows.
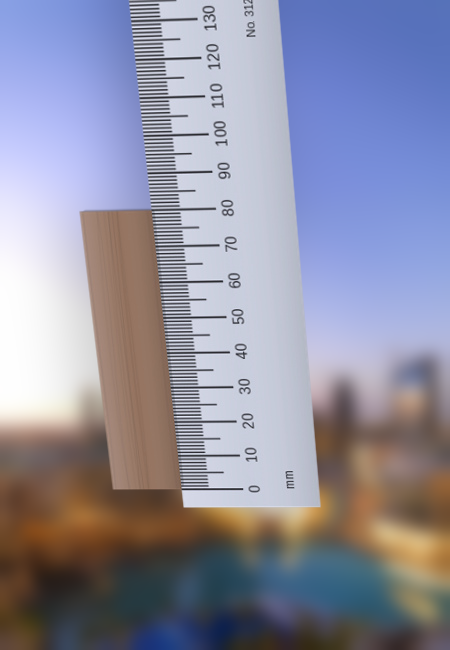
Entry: 80 mm
